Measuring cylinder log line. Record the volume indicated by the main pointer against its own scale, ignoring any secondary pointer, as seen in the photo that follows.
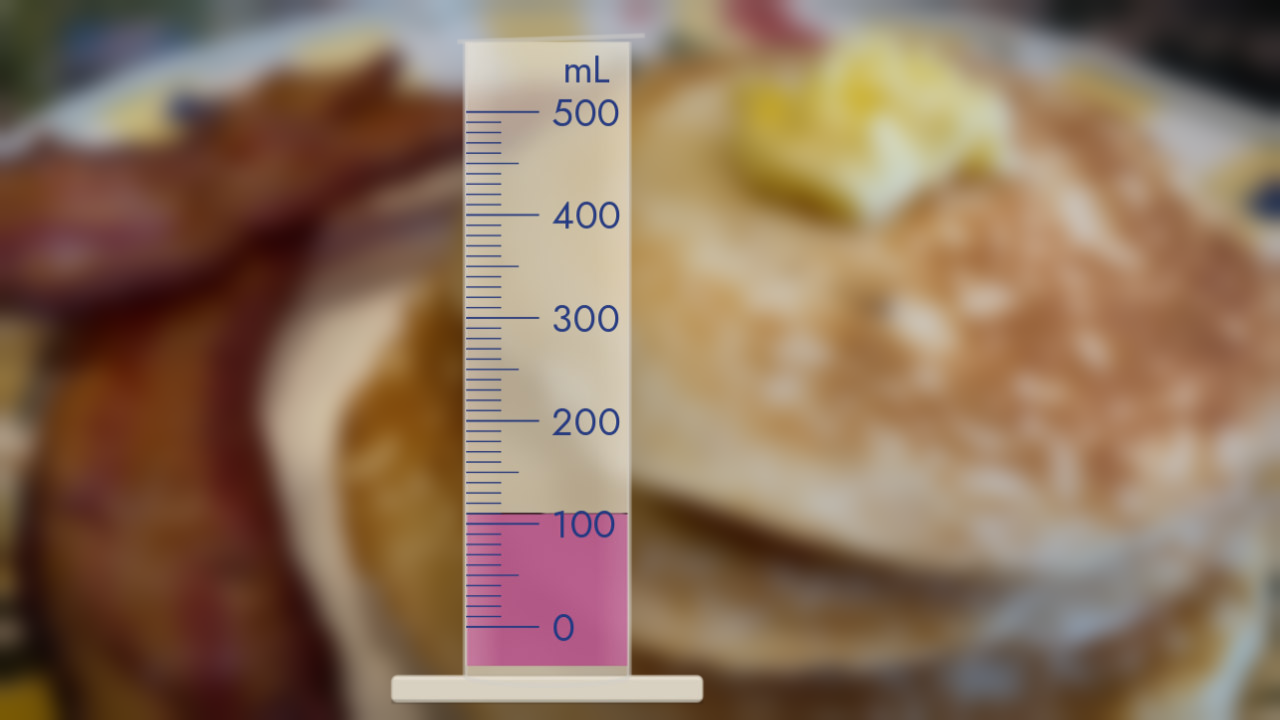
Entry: 110 mL
